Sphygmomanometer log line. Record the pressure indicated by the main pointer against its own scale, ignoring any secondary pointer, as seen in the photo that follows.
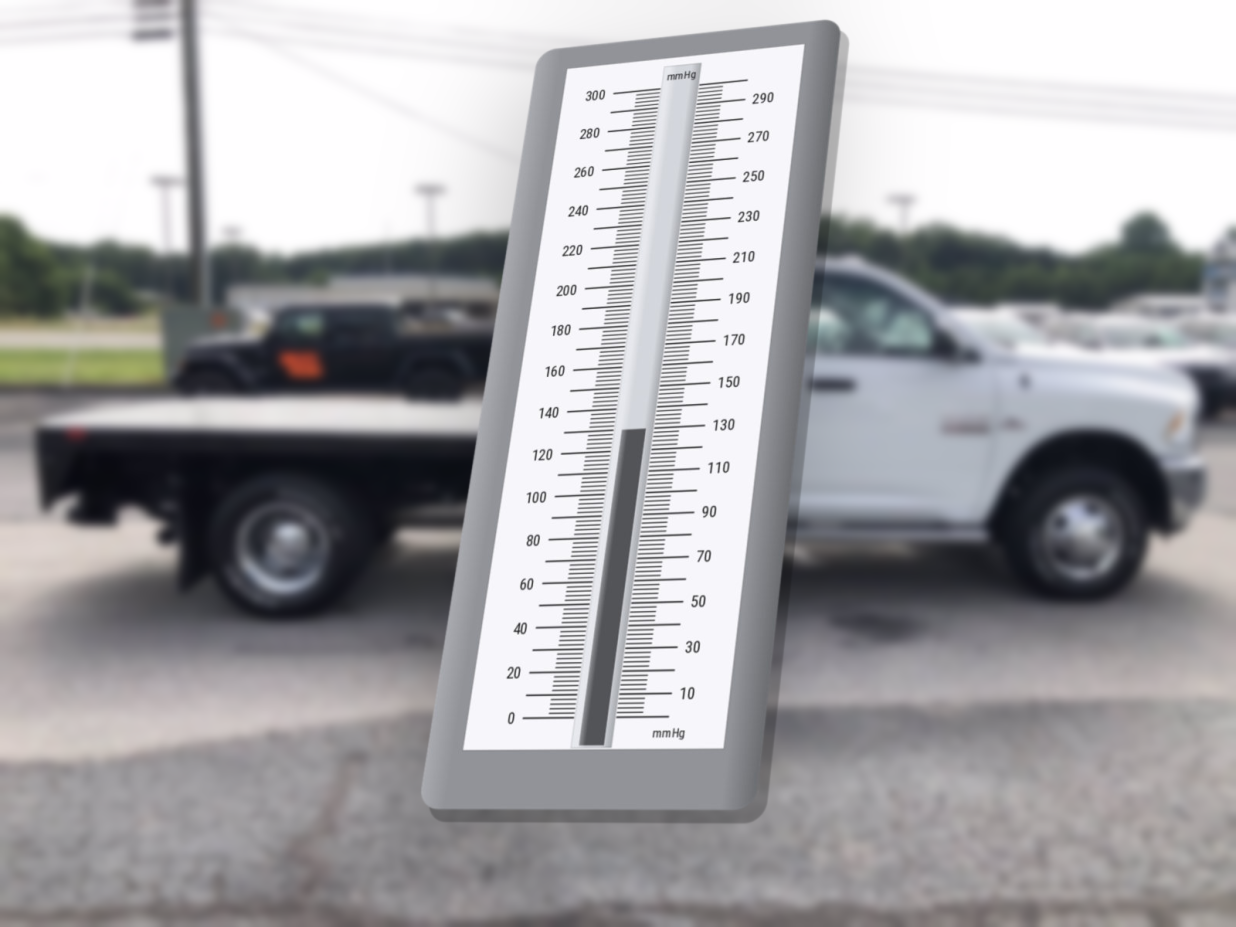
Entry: 130 mmHg
